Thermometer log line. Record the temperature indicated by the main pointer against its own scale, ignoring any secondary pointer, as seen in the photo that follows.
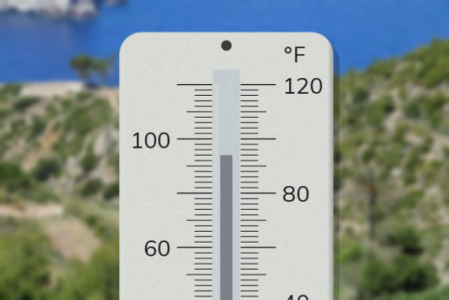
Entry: 94 °F
